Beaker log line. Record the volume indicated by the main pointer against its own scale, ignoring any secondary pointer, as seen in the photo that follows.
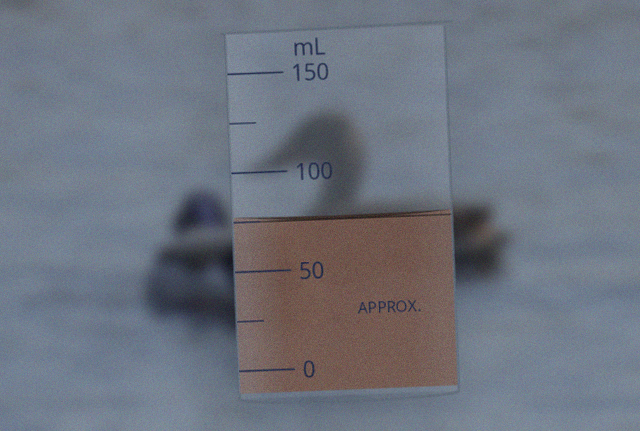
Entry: 75 mL
